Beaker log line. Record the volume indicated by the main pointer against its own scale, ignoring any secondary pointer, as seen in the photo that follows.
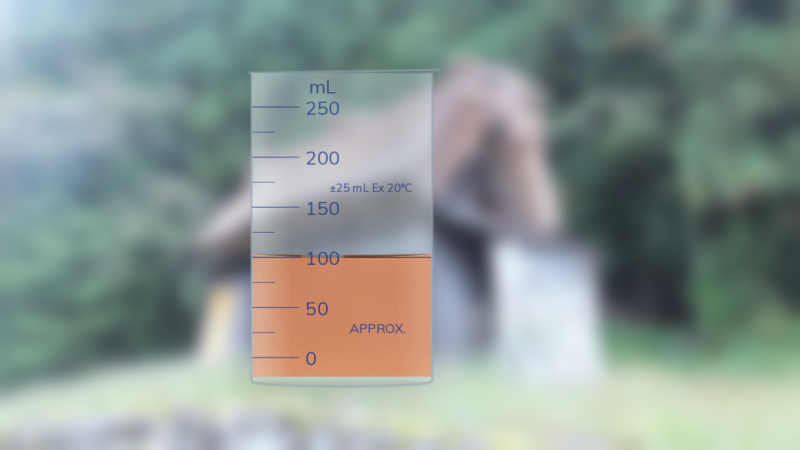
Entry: 100 mL
